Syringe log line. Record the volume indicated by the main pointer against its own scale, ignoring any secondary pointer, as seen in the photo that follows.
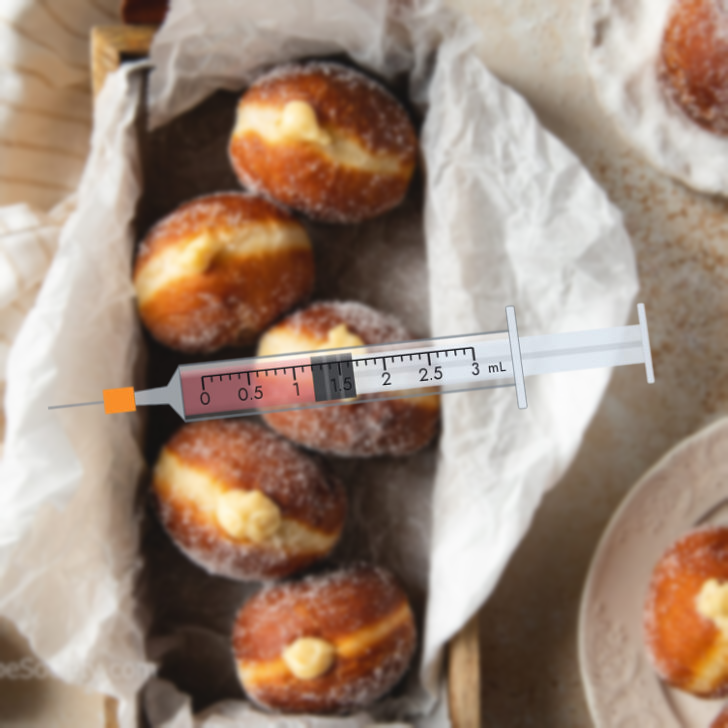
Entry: 1.2 mL
